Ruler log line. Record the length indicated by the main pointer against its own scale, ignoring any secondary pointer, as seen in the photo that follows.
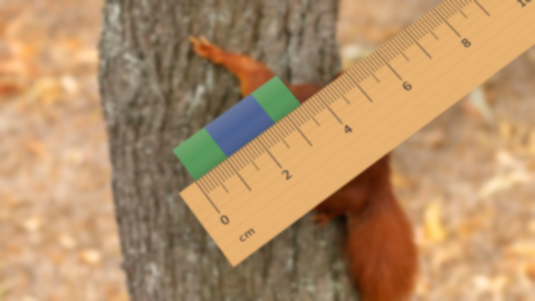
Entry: 3.5 cm
